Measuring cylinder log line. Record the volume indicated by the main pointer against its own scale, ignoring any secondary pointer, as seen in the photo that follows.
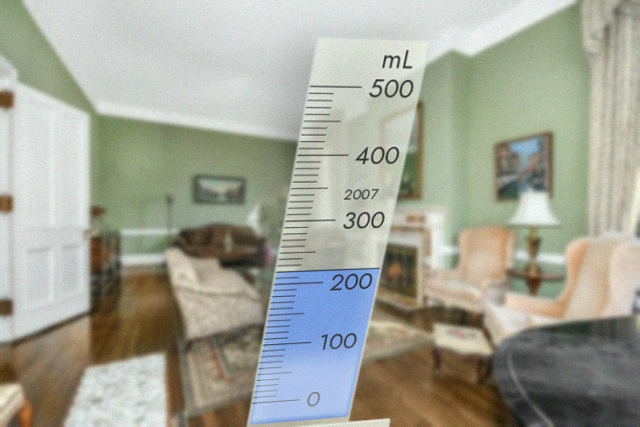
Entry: 220 mL
